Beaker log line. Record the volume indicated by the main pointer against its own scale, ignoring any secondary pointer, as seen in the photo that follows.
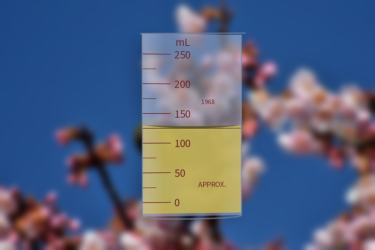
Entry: 125 mL
